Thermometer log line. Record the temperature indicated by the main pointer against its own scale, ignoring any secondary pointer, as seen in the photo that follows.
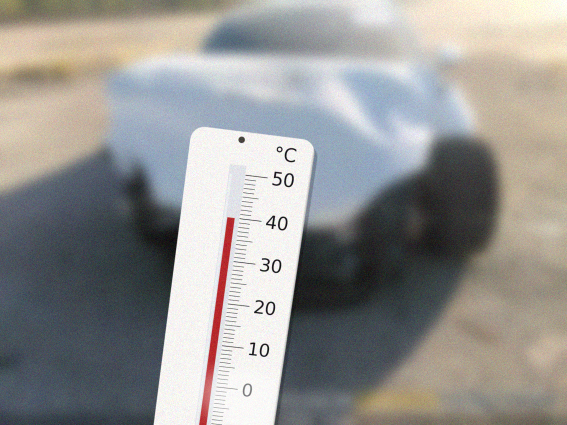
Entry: 40 °C
